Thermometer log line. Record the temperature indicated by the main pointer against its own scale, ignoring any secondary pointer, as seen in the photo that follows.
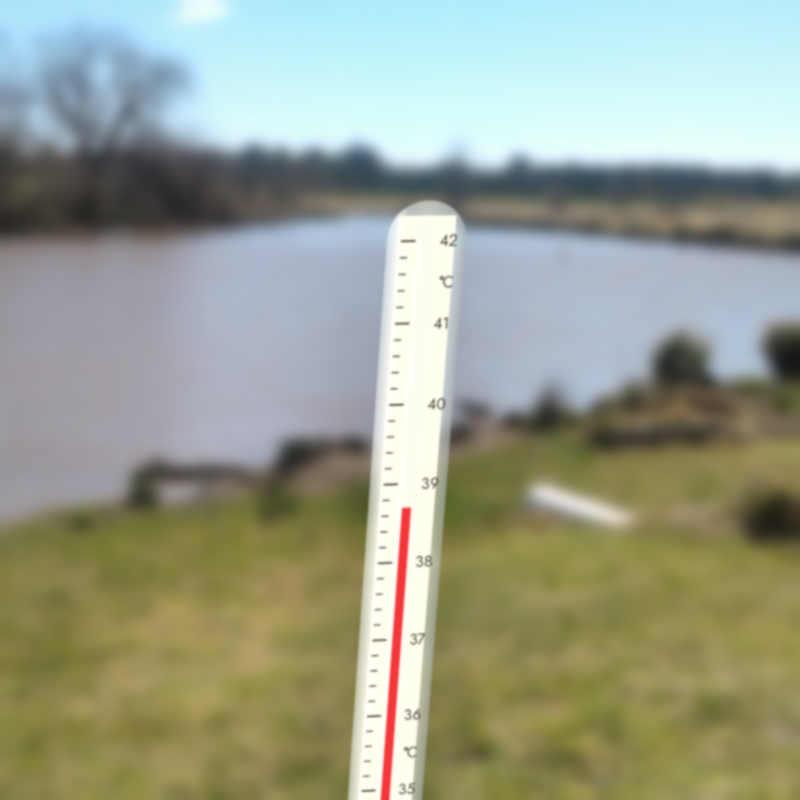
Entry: 38.7 °C
